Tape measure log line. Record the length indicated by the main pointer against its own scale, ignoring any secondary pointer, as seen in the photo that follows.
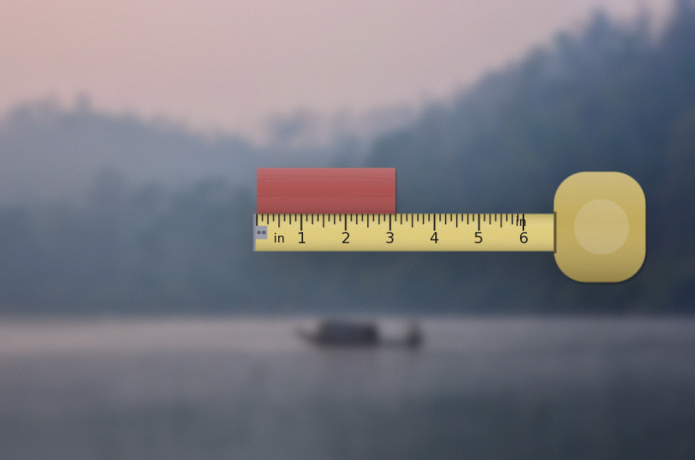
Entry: 3.125 in
